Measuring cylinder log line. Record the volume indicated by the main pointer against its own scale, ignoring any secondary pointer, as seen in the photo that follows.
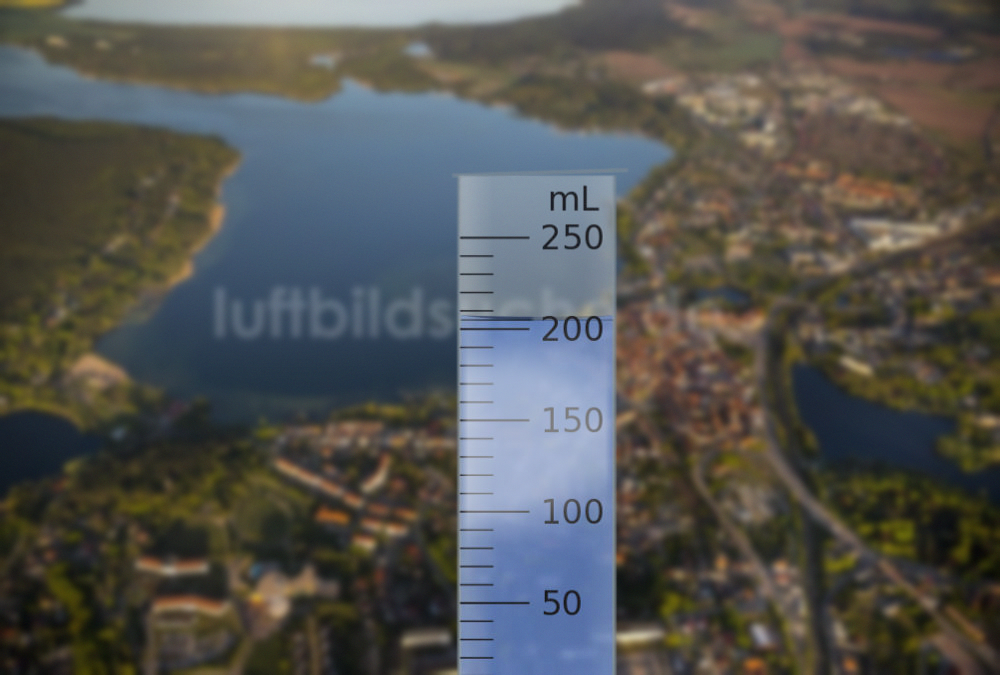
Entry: 205 mL
